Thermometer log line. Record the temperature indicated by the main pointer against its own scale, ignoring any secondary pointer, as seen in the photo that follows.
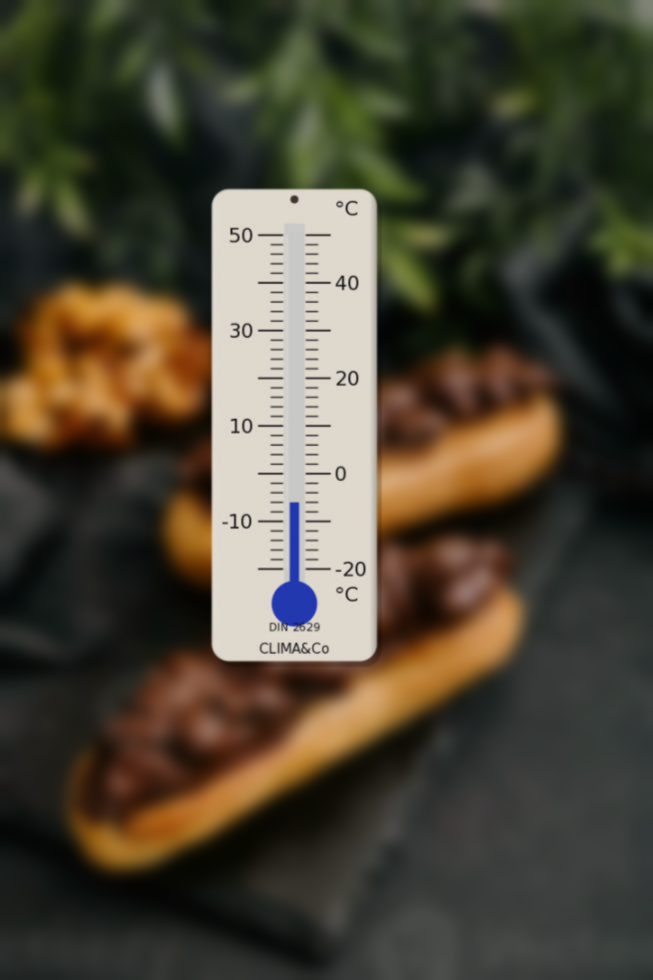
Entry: -6 °C
